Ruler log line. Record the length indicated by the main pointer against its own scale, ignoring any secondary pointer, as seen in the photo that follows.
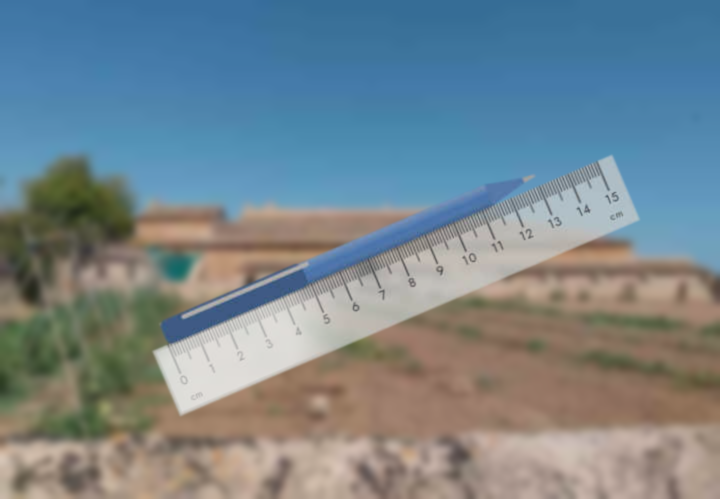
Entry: 13 cm
